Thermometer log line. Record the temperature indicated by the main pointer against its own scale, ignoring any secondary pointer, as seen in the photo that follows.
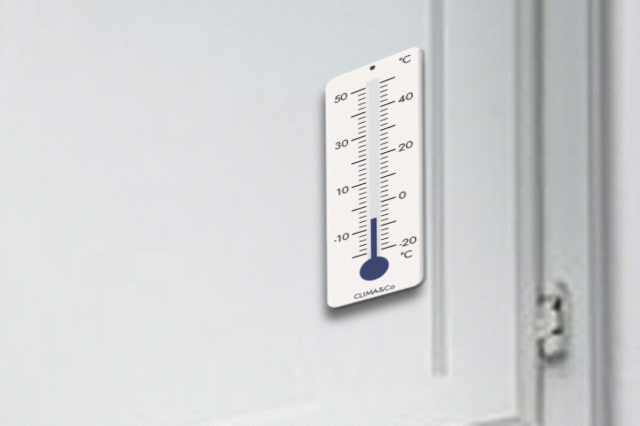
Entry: -6 °C
